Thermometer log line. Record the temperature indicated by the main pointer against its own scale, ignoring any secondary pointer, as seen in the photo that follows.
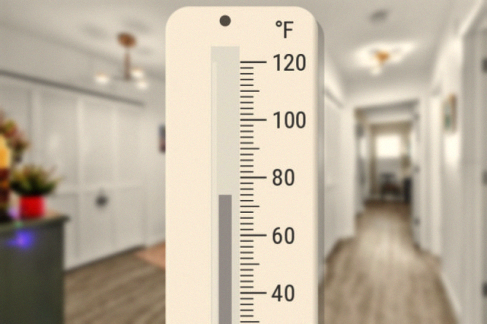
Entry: 74 °F
